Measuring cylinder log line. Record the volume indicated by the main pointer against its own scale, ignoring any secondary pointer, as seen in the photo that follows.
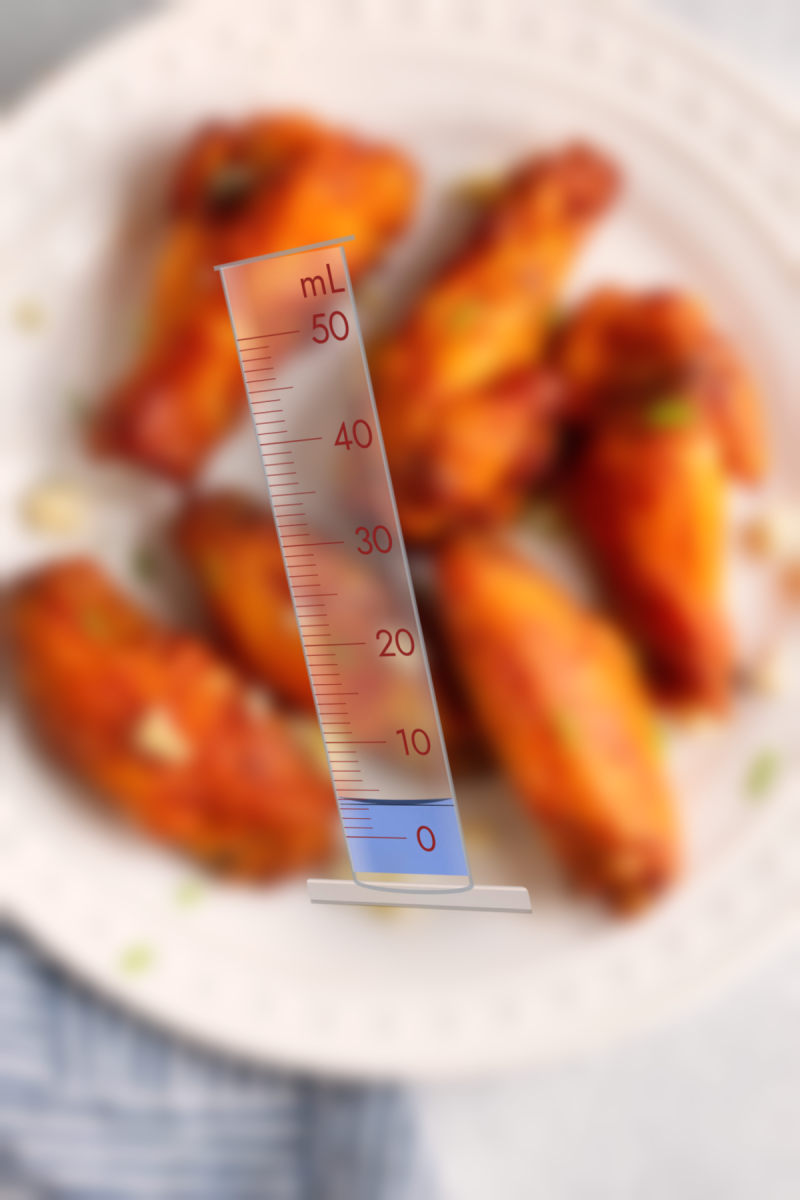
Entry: 3.5 mL
